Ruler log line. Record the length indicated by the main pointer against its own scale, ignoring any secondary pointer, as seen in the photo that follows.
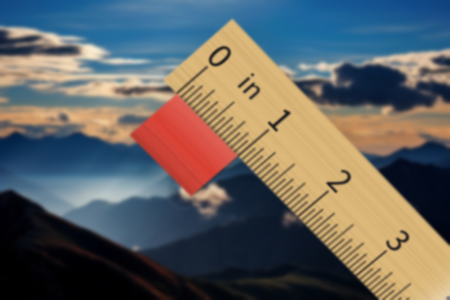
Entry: 1 in
